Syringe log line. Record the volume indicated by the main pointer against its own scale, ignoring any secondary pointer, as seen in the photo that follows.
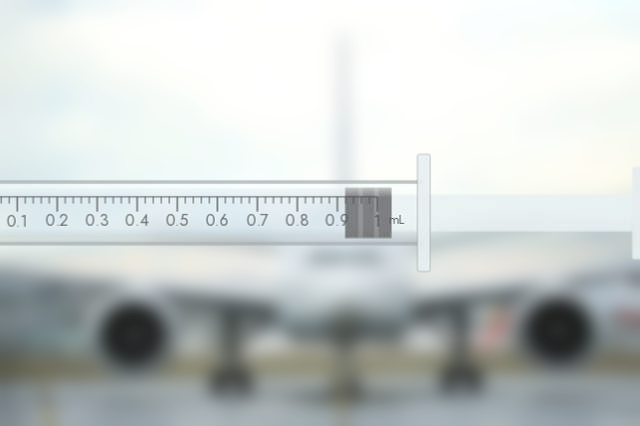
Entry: 0.92 mL
